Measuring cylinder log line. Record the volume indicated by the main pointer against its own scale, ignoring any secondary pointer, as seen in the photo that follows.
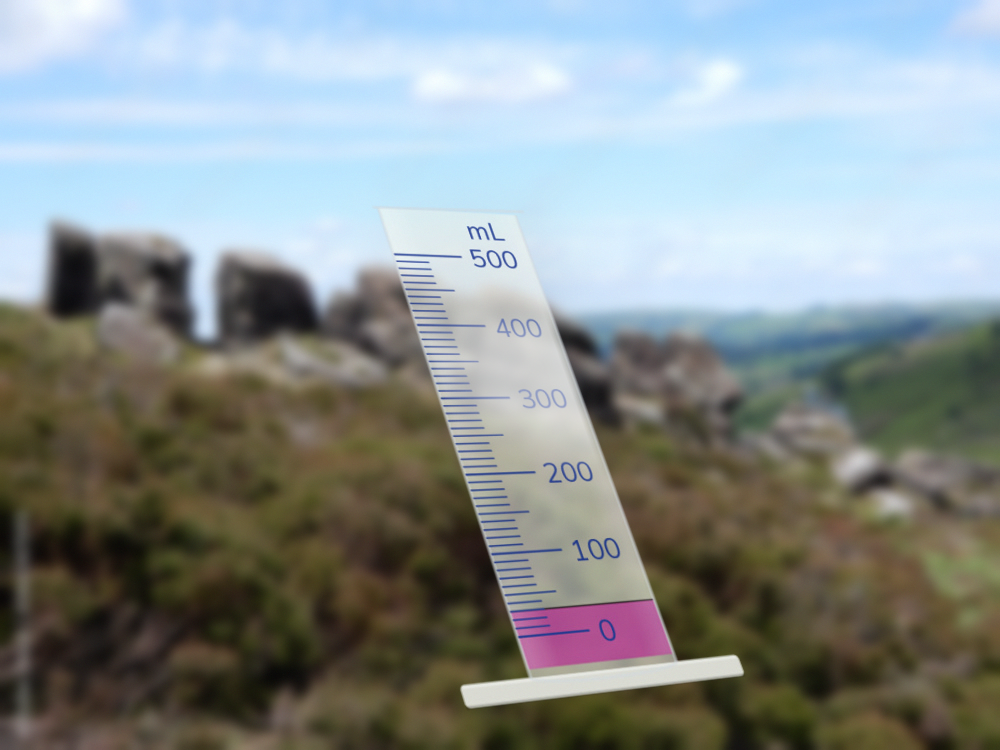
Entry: 30 mL
